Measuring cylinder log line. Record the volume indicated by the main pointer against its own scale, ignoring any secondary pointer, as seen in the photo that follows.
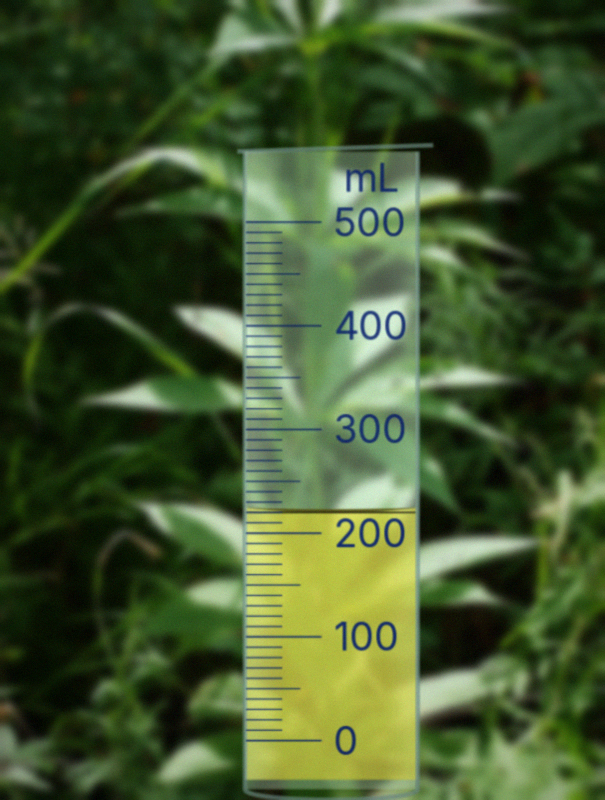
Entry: 220 mL
